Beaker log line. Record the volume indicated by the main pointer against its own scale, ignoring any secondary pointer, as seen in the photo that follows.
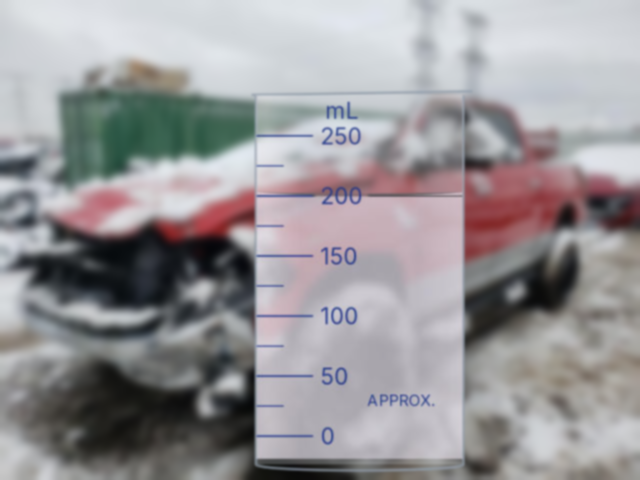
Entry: 200 mL
